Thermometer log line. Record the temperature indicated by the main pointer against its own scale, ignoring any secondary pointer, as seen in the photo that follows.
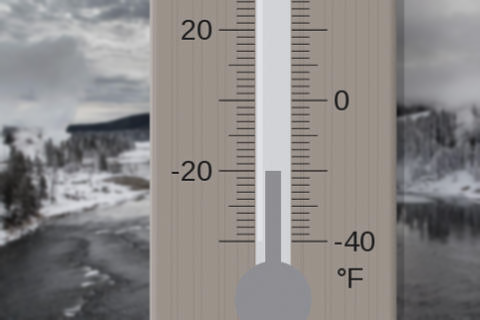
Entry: -20 °F
